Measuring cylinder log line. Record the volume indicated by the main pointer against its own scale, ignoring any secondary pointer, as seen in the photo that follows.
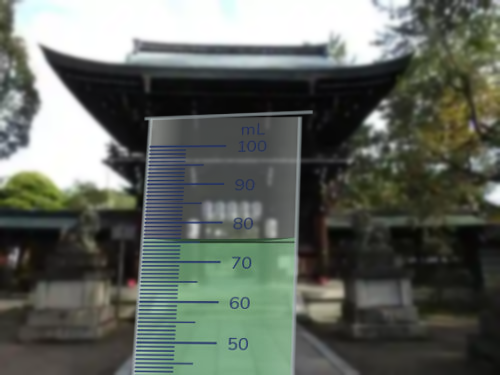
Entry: 75 mL
